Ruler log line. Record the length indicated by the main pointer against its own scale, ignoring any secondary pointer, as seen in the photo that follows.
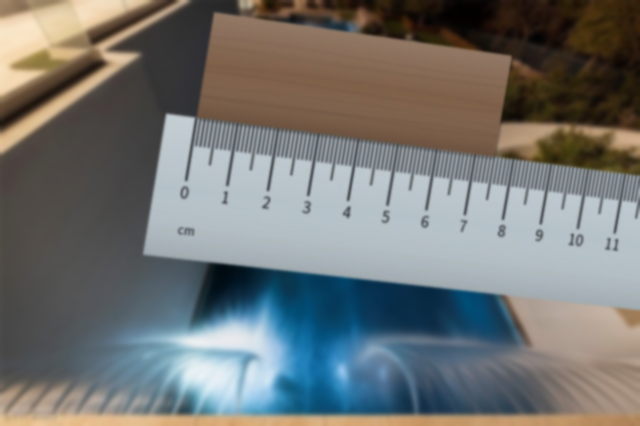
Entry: 7.5 cm
